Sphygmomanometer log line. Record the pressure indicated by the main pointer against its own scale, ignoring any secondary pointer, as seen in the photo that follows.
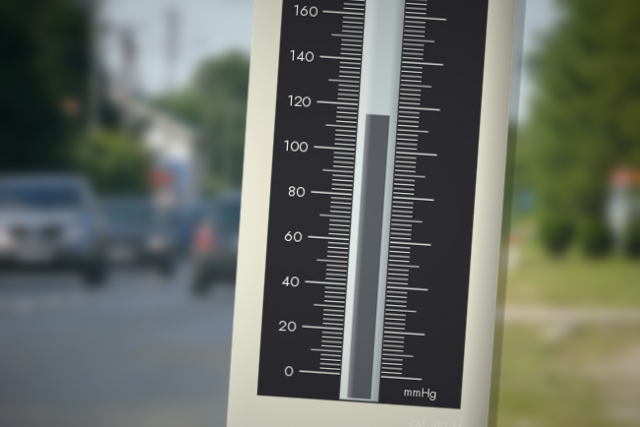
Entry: 116 mmHg
